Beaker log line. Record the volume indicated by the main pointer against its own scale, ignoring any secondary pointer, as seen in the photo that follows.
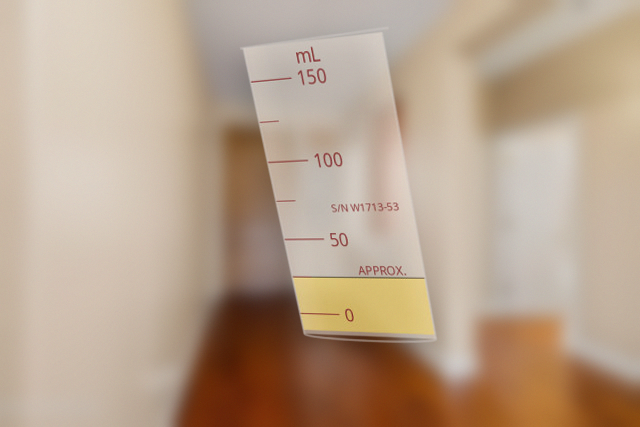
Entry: 25 mL
